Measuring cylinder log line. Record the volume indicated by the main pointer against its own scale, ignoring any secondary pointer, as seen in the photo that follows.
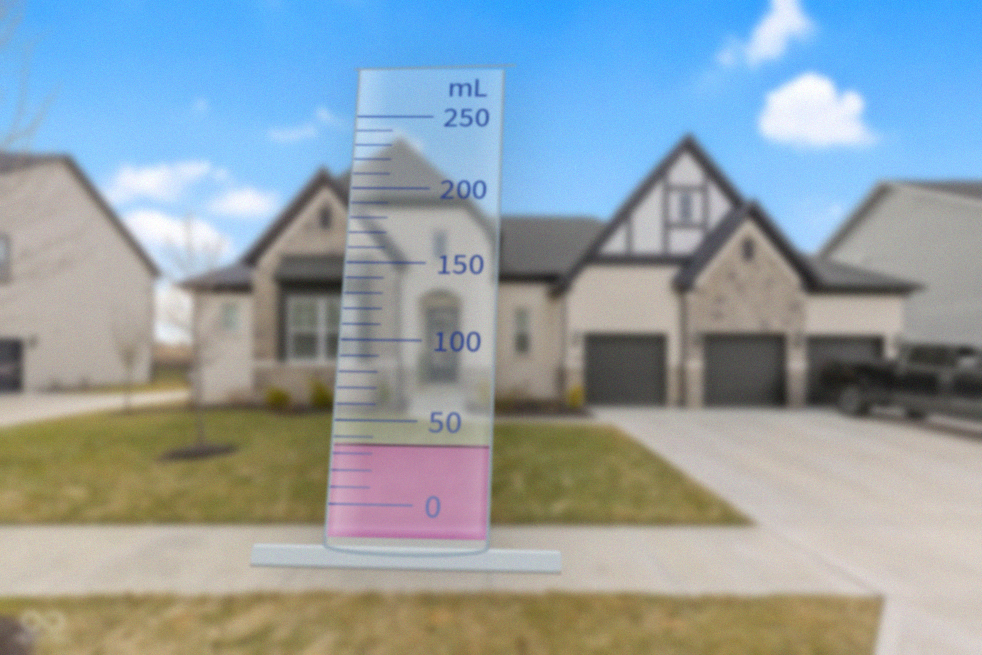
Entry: 35 mL
